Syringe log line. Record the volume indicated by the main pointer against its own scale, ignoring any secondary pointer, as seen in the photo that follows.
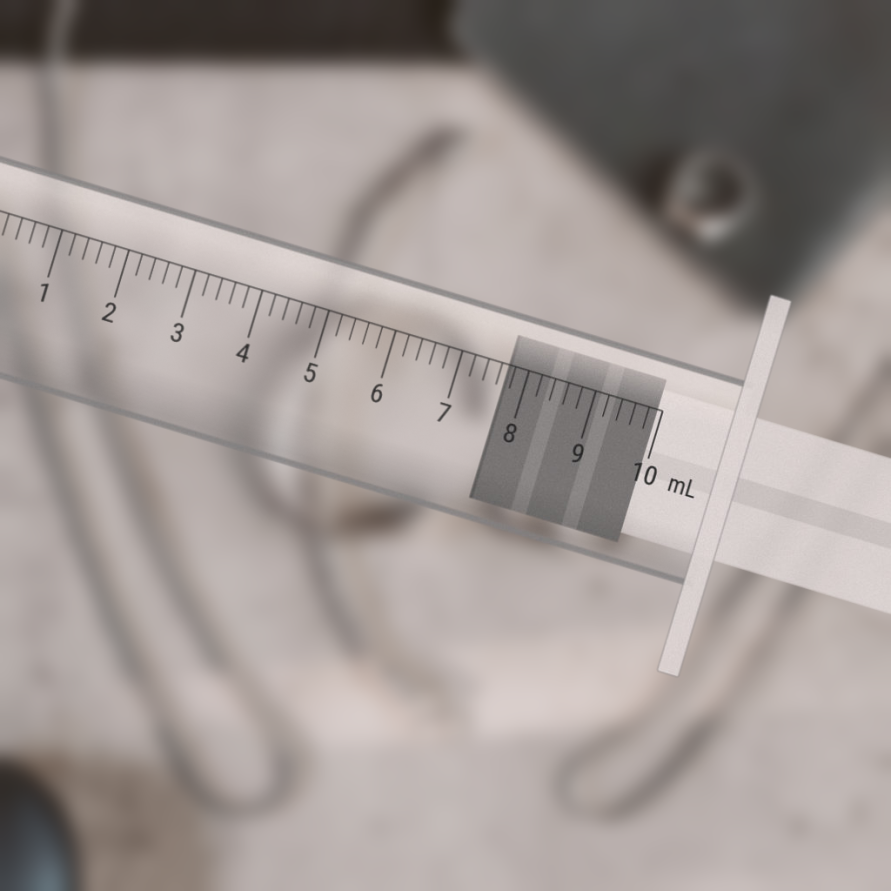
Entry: 7.7 mL
